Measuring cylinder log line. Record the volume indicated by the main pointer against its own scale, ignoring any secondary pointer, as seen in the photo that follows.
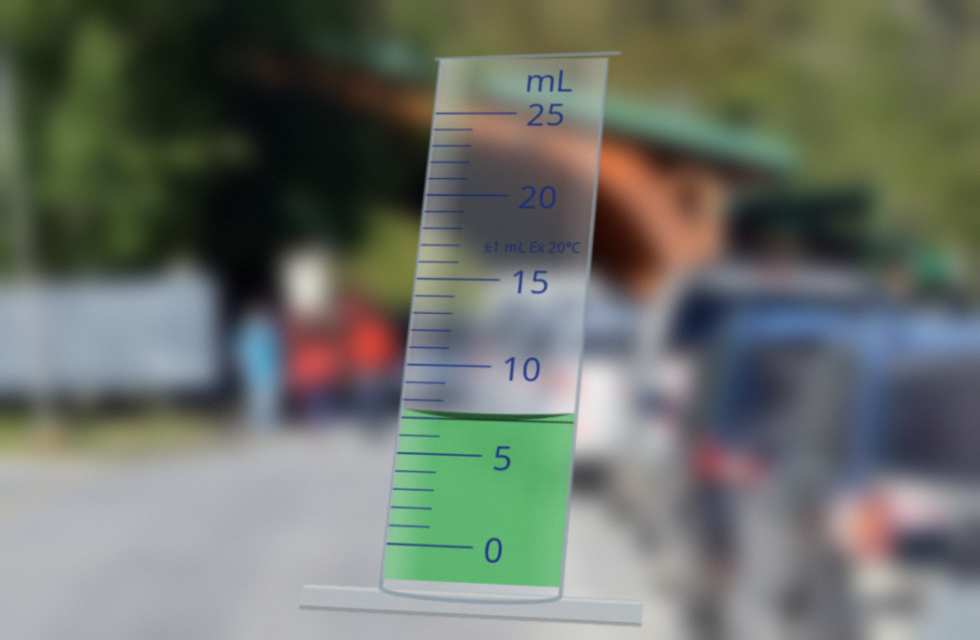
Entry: 7 mL
